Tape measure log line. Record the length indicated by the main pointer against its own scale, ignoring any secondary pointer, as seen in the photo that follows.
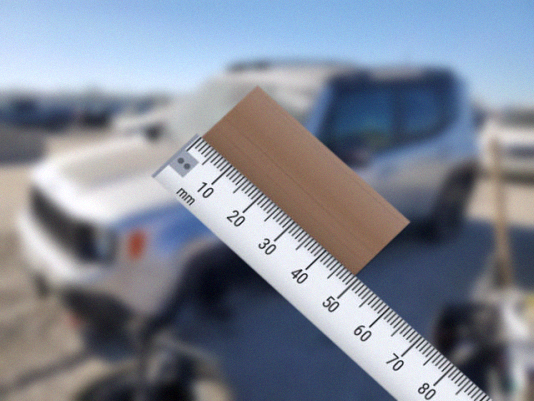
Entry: 49 mm
